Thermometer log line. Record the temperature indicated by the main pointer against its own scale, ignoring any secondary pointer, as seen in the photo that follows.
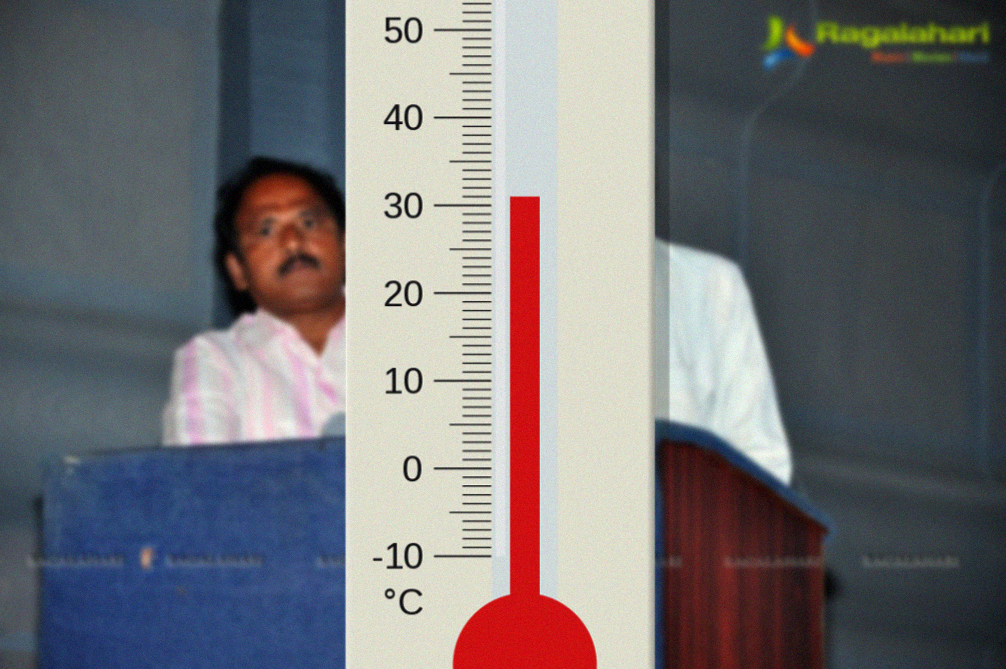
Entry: 31 °C
